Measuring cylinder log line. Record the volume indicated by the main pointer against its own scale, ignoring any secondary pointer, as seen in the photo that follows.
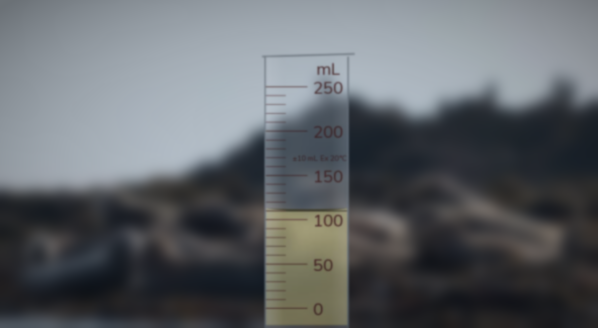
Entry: 110 mL
